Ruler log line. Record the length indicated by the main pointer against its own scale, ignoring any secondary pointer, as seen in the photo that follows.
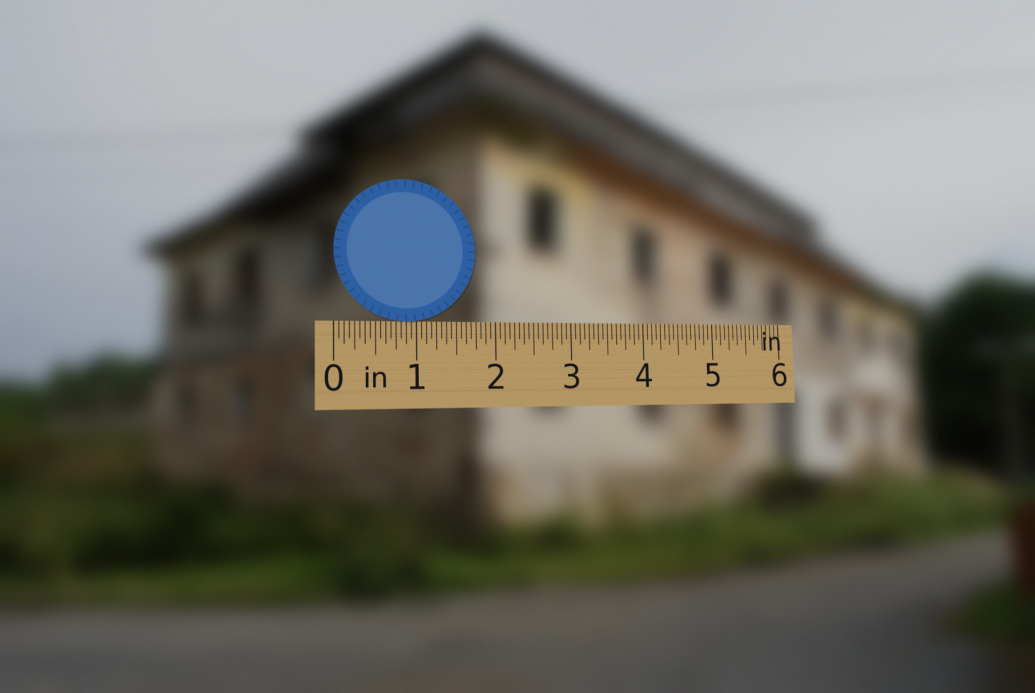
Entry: 1.75 in
